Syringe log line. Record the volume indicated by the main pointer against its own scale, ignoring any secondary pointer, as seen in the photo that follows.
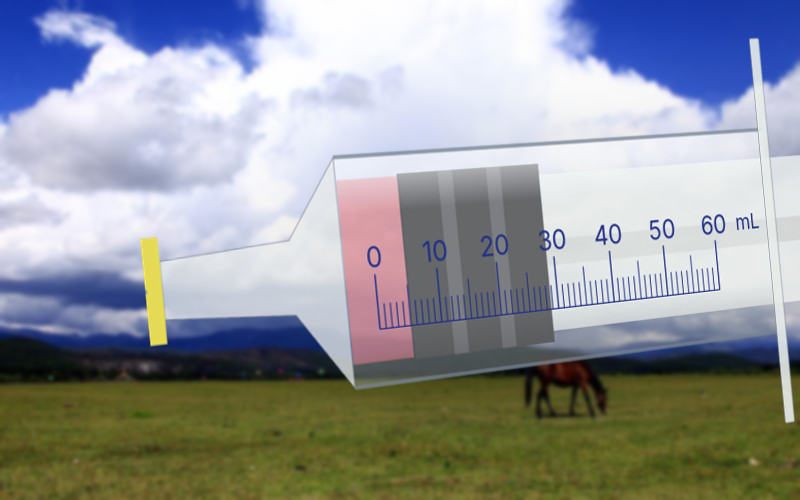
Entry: 5 mL
